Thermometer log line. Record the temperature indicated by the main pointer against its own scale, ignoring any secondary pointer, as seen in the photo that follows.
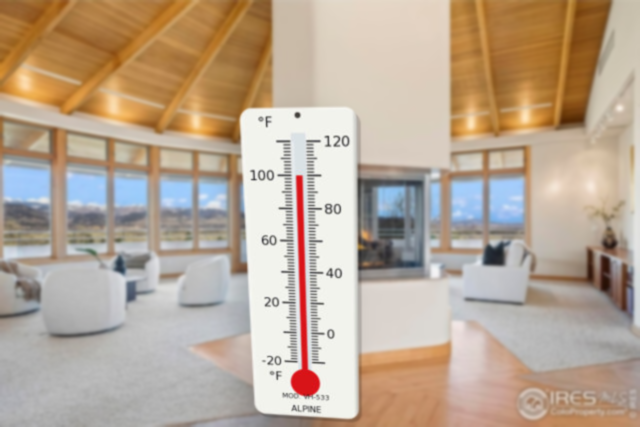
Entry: 100 °F
